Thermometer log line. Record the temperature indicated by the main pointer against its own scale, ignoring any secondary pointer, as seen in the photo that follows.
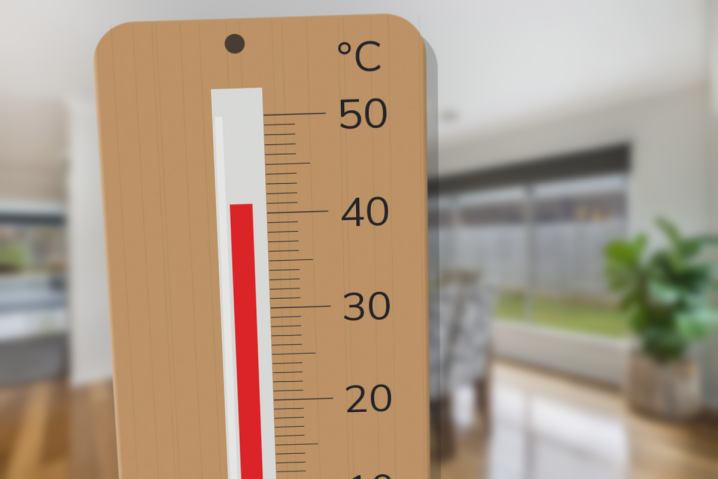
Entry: 41 °C
